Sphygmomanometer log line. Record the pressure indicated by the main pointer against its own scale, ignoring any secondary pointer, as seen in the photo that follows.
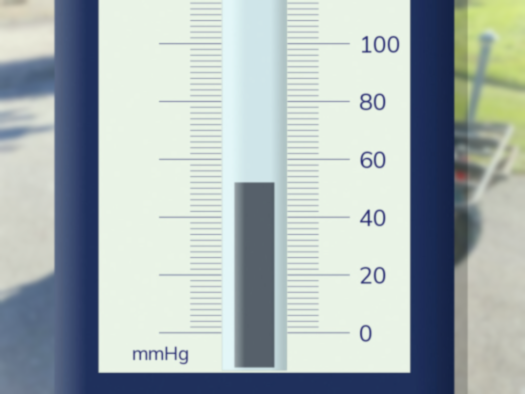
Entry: 52 mmHg
